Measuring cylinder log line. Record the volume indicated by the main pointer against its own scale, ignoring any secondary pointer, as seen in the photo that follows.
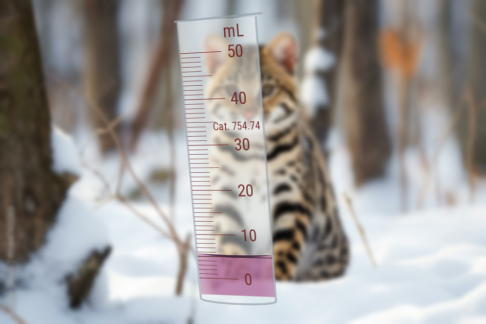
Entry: 5 mL
